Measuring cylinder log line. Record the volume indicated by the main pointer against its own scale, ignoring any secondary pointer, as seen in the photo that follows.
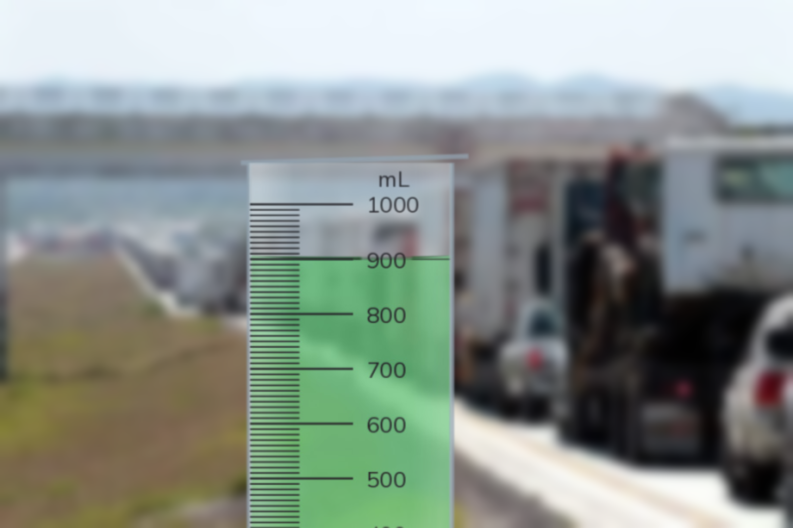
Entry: 900 mL
